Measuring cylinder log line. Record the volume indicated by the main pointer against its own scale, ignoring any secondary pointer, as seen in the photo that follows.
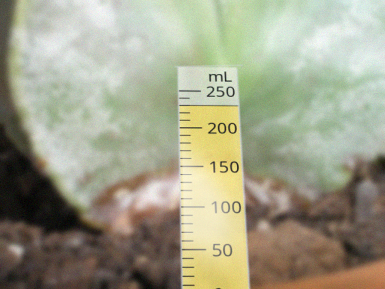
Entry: 230 mL
